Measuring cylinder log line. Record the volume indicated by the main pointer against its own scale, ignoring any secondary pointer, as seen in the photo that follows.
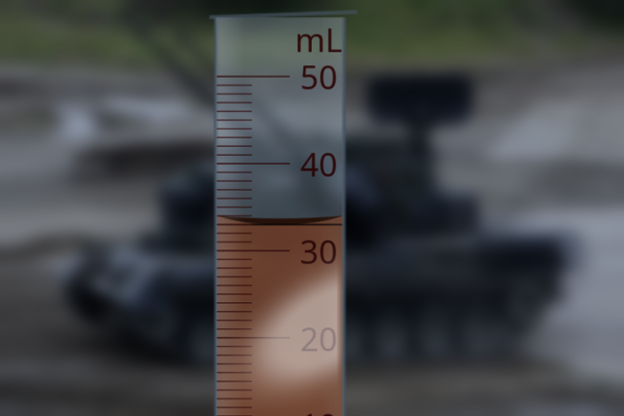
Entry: 33 mL
